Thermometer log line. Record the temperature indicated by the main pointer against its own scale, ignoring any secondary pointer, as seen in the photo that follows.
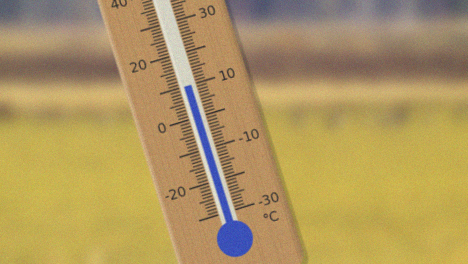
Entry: 10 °C
